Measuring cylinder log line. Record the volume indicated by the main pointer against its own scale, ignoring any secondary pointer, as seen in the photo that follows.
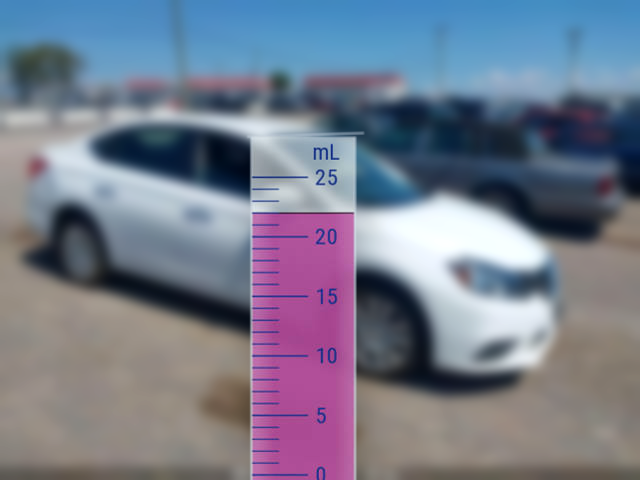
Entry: 22 mL
